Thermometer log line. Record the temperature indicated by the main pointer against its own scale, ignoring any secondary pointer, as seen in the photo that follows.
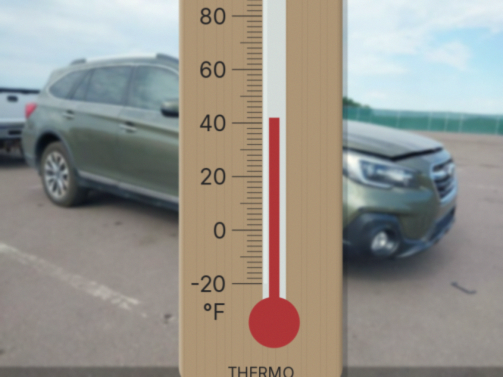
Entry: 42 °F
